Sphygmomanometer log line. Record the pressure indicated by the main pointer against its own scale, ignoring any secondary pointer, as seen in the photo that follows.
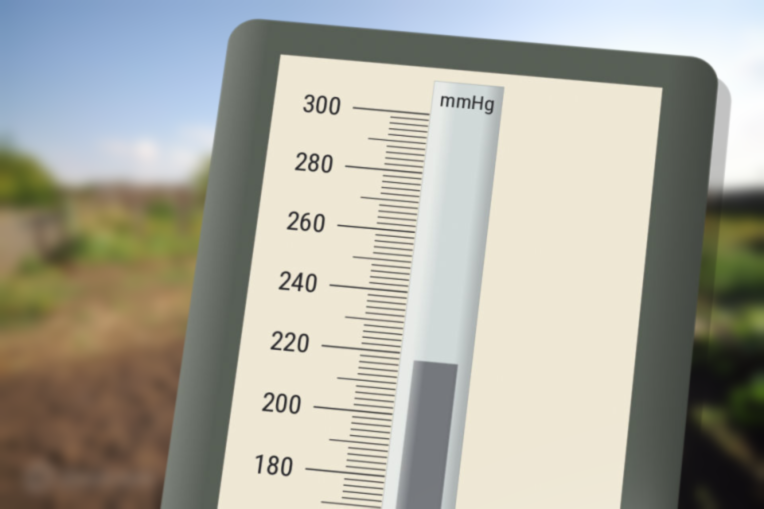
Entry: 218 mmHg
